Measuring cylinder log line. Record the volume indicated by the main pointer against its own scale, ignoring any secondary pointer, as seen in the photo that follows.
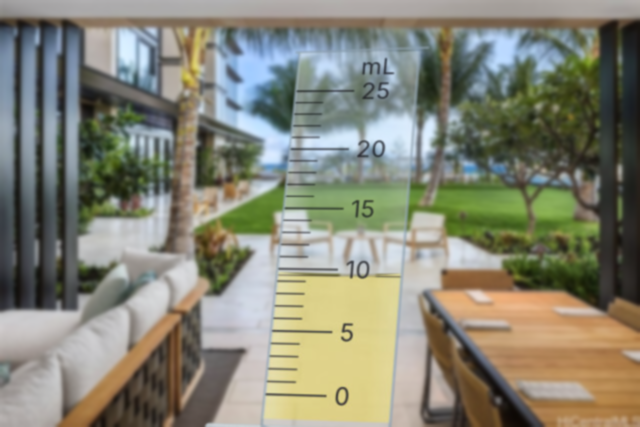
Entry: 9.5 mL
